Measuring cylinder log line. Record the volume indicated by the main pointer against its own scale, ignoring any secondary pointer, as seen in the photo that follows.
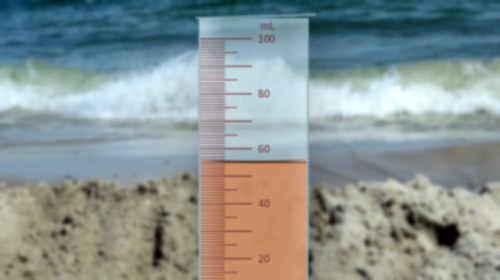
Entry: 55 mL
